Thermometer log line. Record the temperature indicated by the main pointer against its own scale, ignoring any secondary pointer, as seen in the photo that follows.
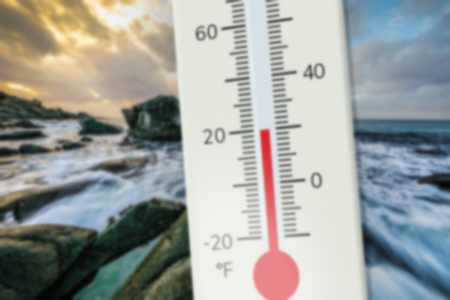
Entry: 20 °F
